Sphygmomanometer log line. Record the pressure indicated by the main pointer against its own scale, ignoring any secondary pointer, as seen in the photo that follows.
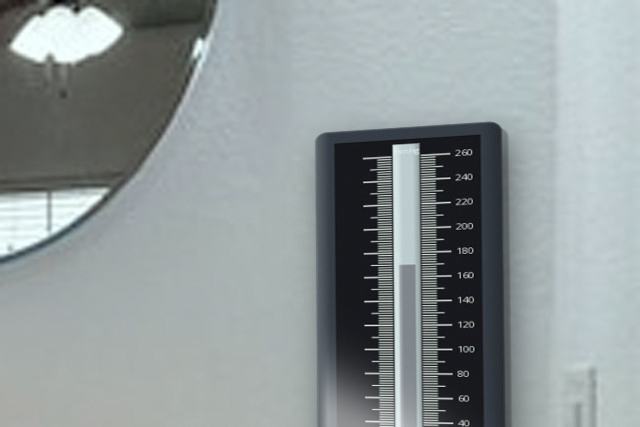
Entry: 170 mmHg
